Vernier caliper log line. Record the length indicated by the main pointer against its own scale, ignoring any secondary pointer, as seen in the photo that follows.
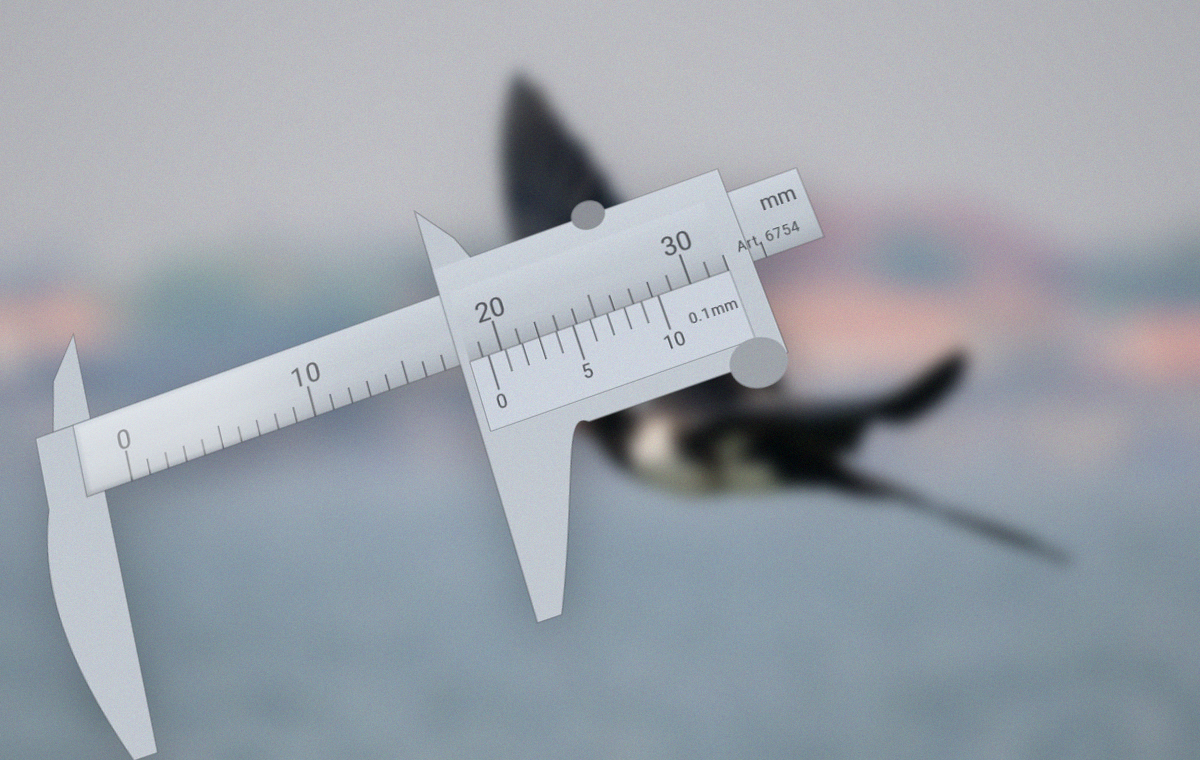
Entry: 19.3 mm
